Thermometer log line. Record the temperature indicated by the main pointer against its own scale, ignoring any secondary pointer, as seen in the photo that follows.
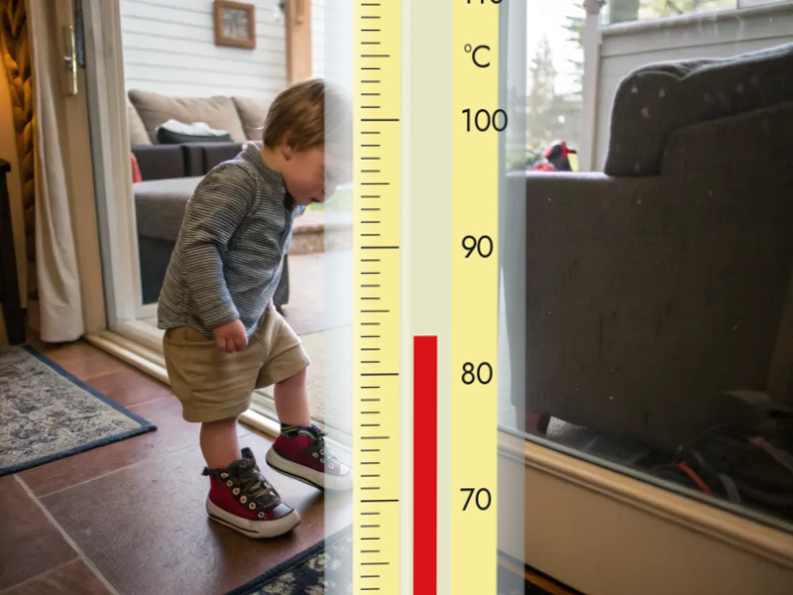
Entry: 83 °C
